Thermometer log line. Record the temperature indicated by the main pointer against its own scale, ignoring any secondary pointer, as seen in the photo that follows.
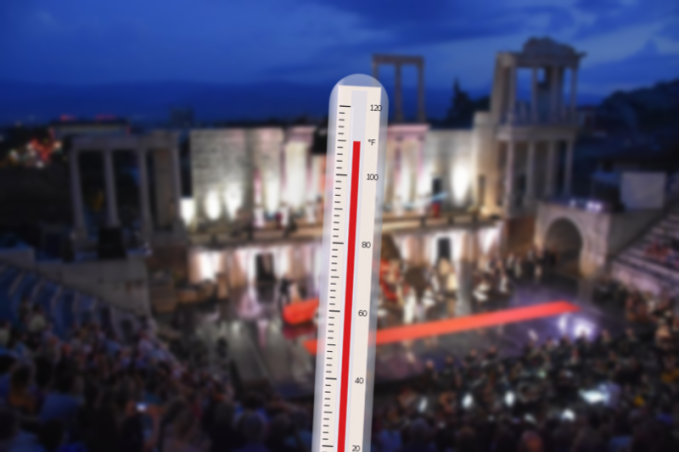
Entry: 110 °F
